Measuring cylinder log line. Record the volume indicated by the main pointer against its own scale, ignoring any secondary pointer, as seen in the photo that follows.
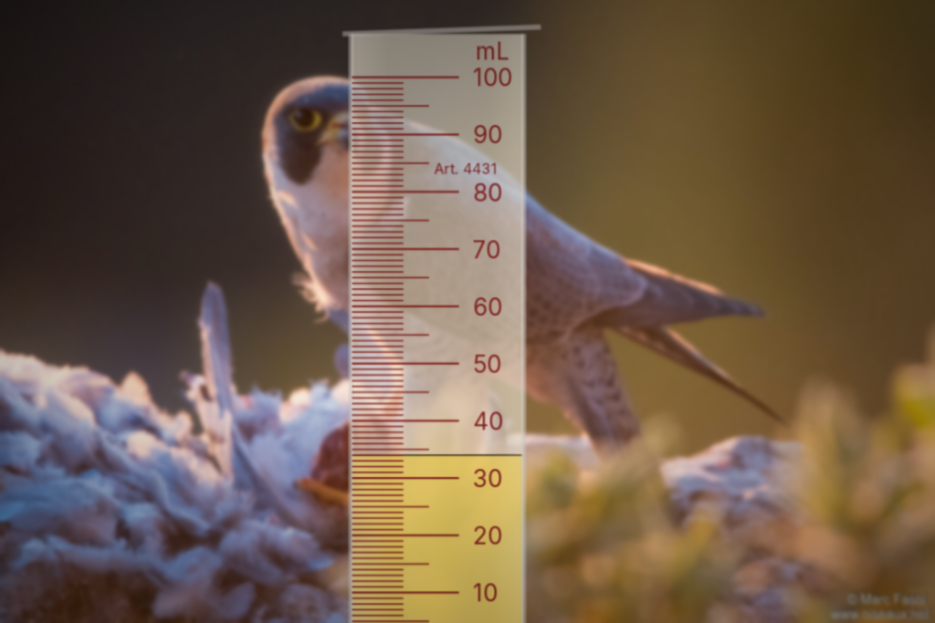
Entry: 34 mL
